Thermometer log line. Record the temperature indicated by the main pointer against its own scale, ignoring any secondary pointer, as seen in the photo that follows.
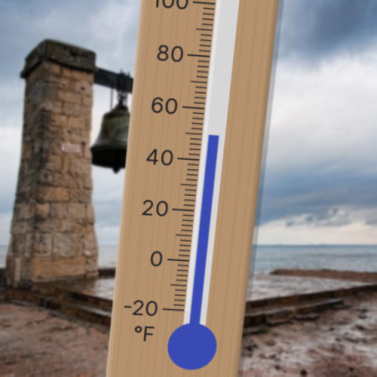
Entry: 50 °F
